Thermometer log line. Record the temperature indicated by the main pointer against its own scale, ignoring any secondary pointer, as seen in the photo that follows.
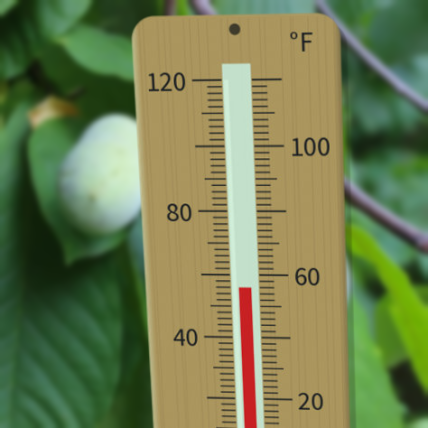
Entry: 56 °F
